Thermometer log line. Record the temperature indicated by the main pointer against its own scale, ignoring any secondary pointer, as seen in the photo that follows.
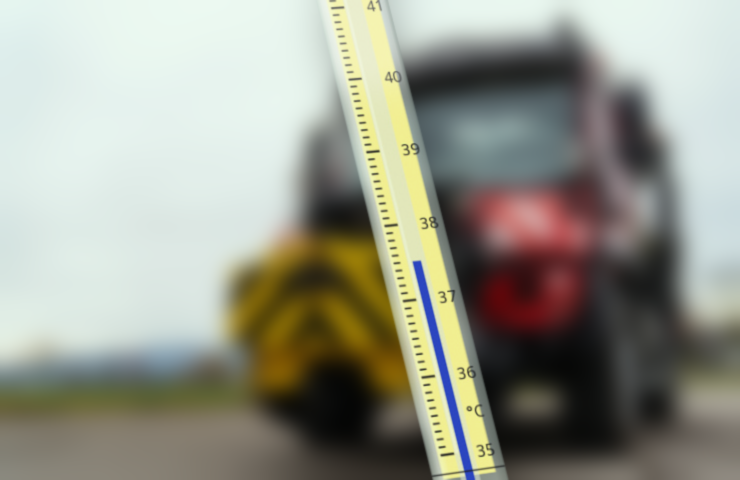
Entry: 37.5 °C
